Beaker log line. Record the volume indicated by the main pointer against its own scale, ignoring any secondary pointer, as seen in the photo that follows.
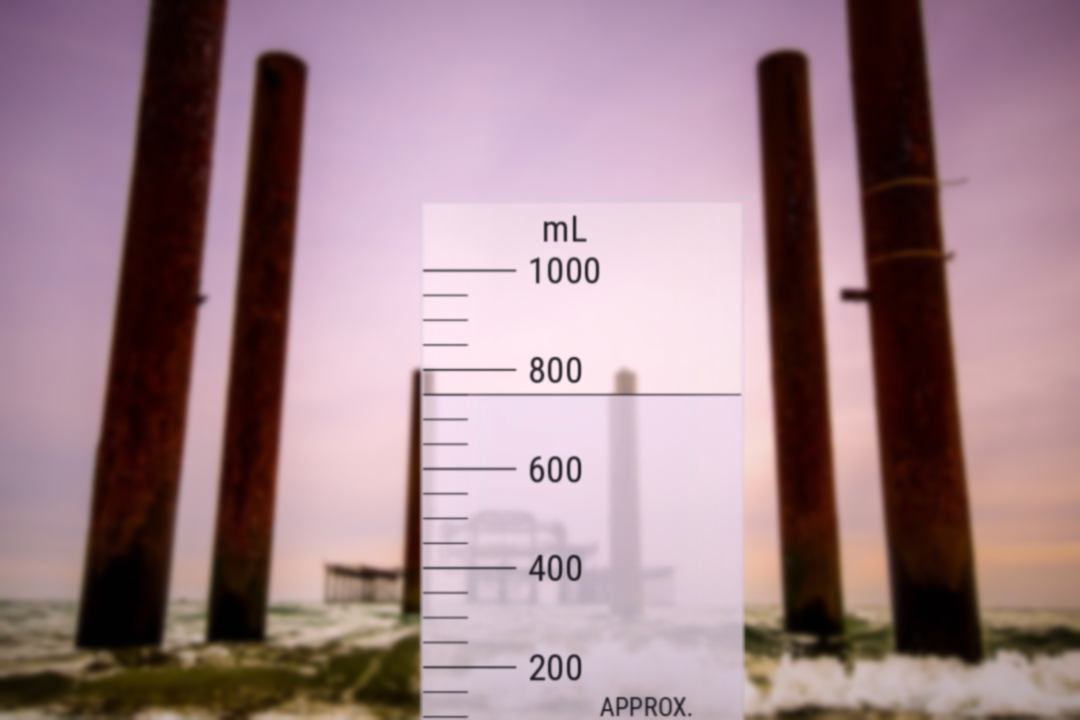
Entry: 750 mL
